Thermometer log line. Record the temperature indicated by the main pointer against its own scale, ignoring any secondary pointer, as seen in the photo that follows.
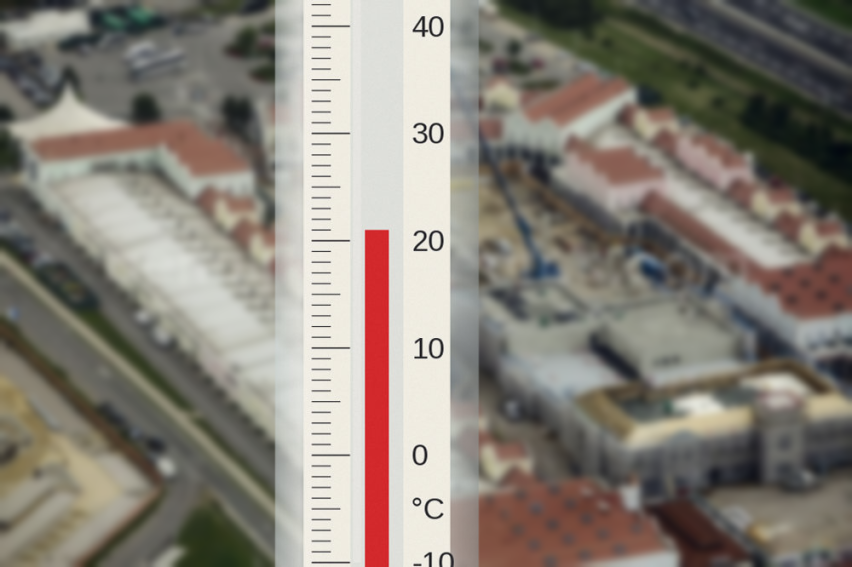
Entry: 21 °C
